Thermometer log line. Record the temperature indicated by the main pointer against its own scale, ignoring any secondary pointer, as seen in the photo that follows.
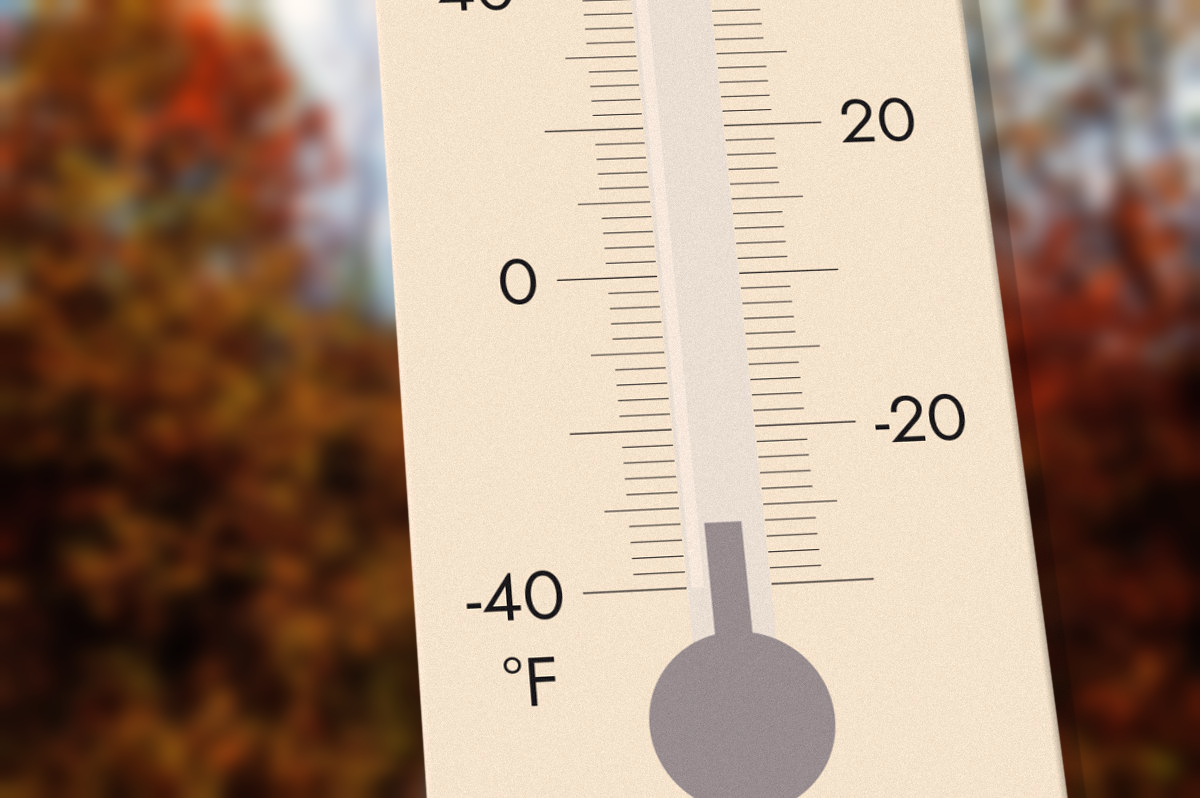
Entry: -32 °F
